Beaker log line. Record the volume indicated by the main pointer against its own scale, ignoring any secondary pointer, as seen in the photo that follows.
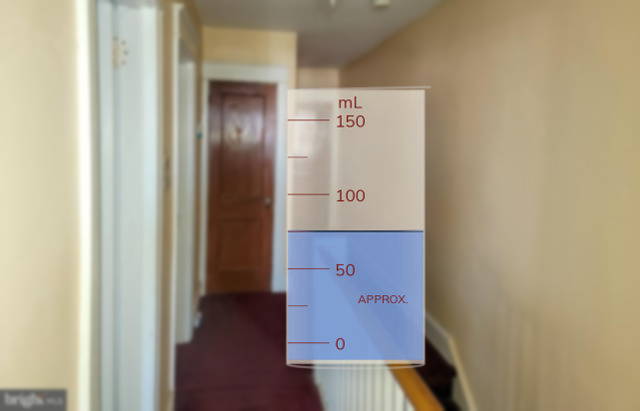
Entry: 75 mL
